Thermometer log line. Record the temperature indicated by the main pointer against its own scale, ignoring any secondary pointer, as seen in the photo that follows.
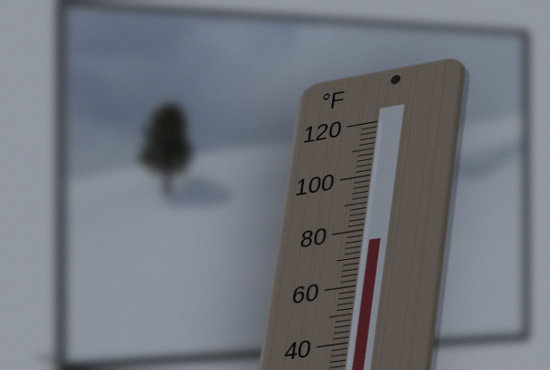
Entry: 76 °F
